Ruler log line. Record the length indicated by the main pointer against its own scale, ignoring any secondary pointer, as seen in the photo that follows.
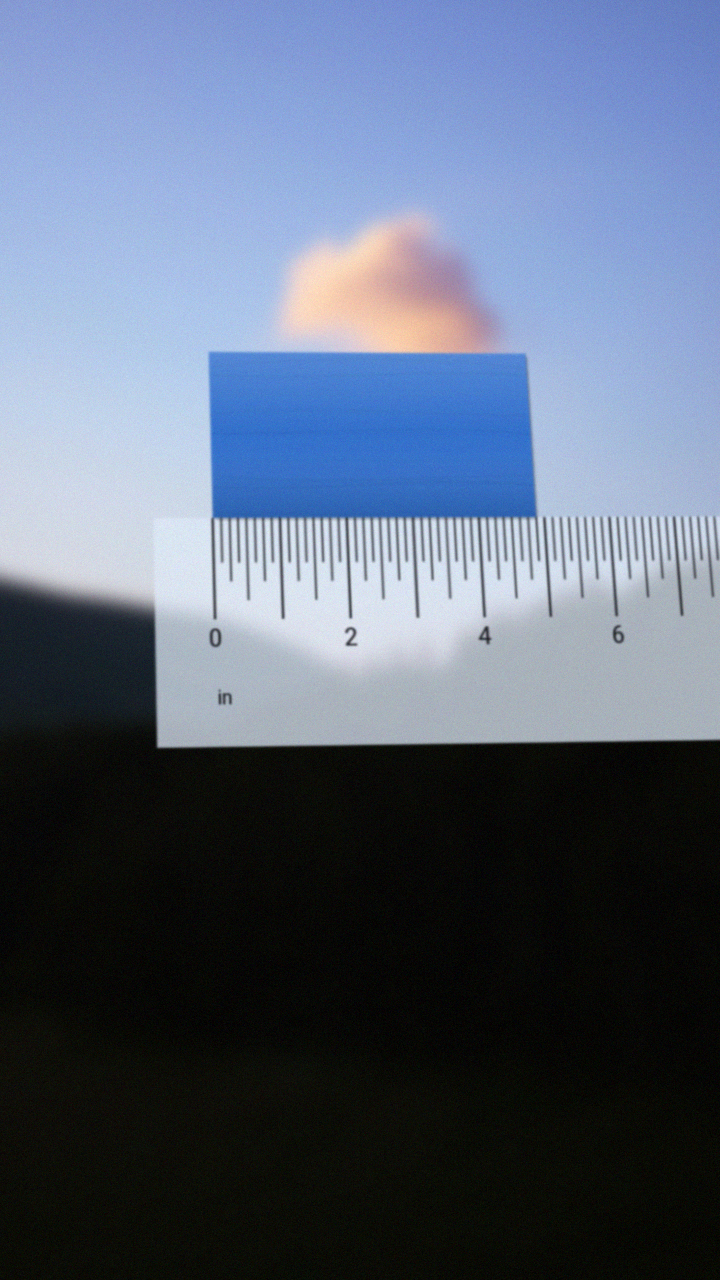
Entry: 4.875 in
